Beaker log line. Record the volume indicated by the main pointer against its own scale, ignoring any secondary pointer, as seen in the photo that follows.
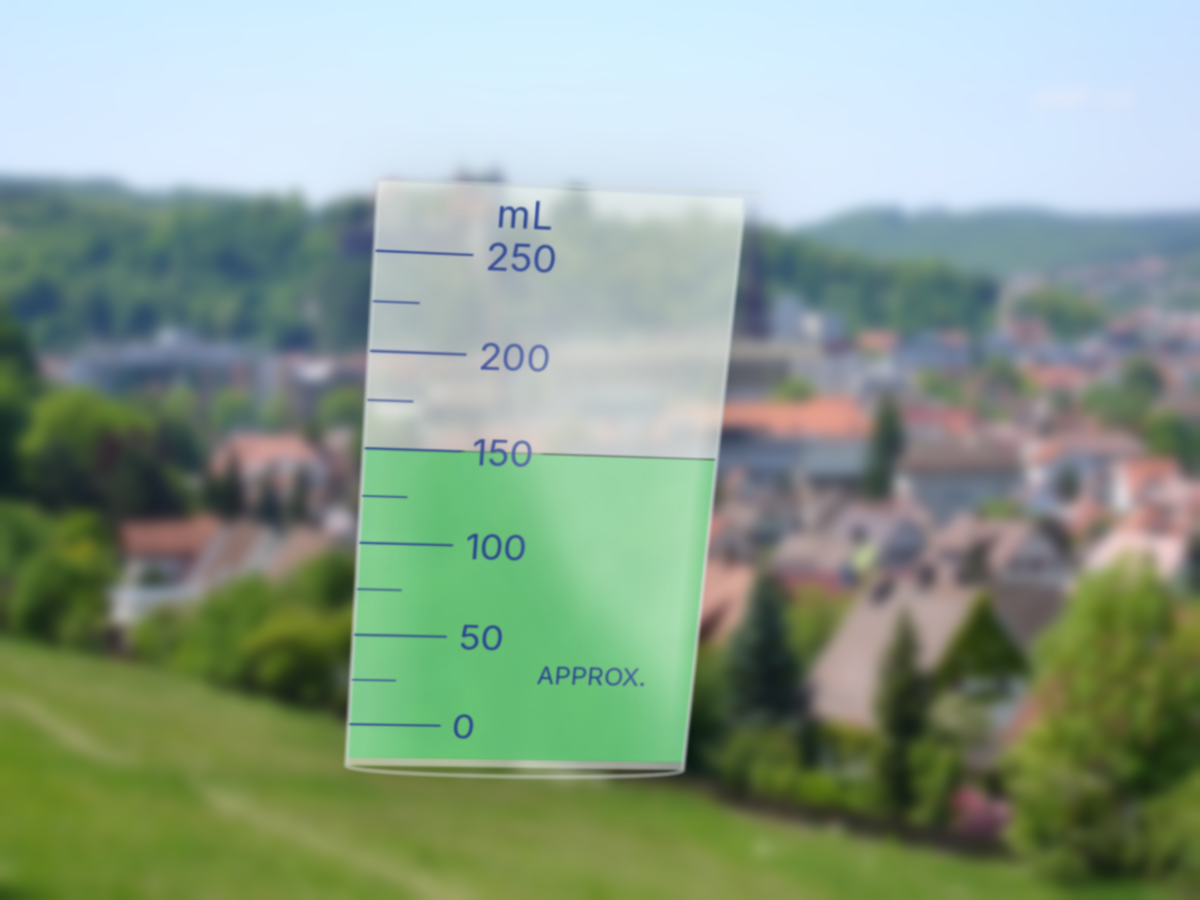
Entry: 150 mL
